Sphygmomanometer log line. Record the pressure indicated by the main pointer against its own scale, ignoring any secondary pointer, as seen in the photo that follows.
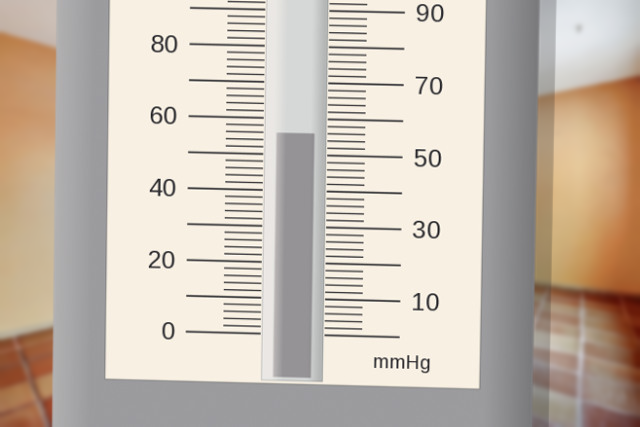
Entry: 56 mmHg
